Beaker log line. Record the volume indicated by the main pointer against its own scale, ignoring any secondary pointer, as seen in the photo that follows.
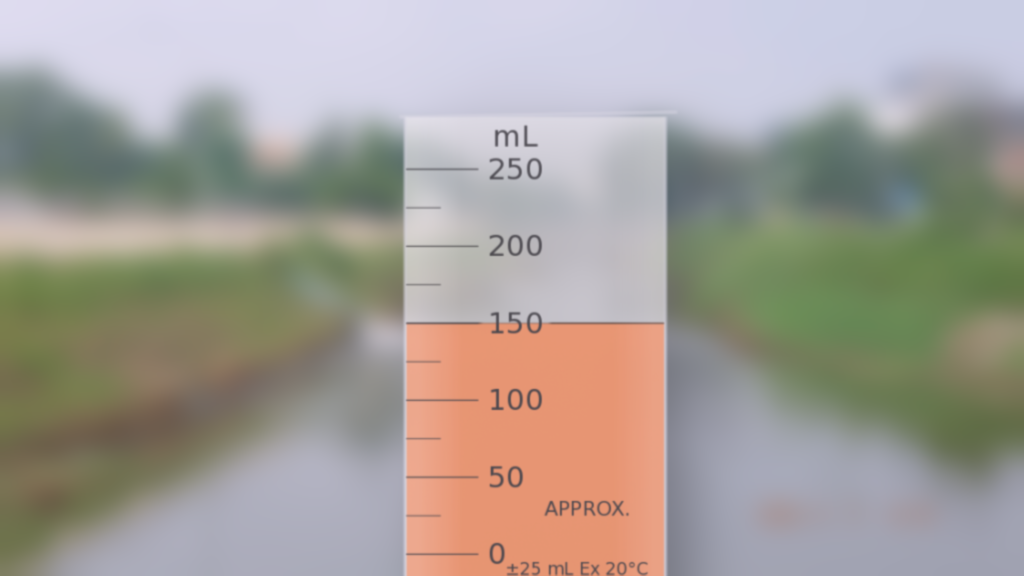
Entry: 150 mL
